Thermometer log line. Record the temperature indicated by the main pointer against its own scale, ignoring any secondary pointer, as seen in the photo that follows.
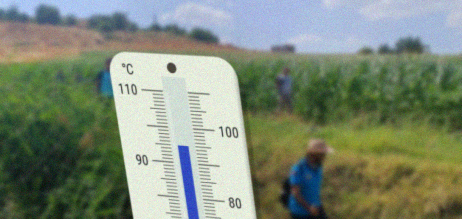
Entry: 95 °C
